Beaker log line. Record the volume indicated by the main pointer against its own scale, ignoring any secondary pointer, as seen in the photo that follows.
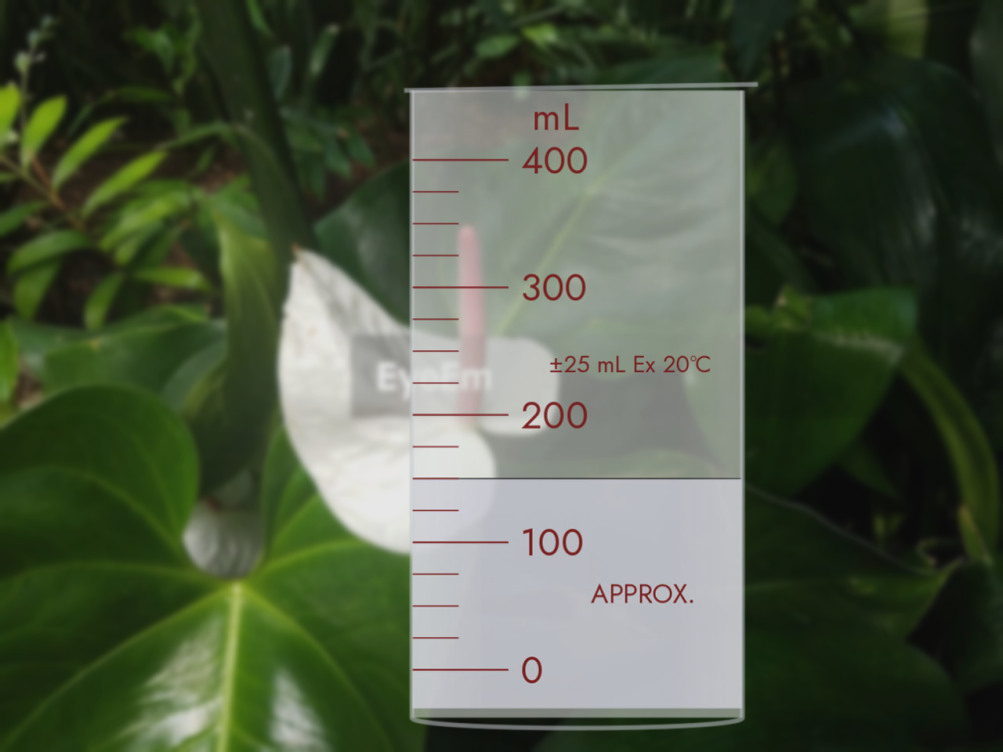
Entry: 150 mL
